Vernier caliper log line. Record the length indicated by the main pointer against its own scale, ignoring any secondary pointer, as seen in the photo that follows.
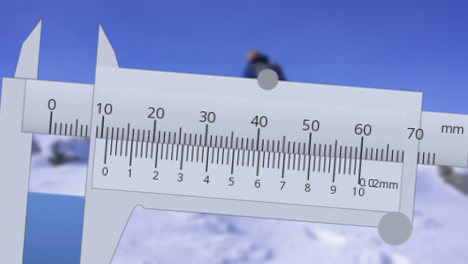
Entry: 11.0 mm
